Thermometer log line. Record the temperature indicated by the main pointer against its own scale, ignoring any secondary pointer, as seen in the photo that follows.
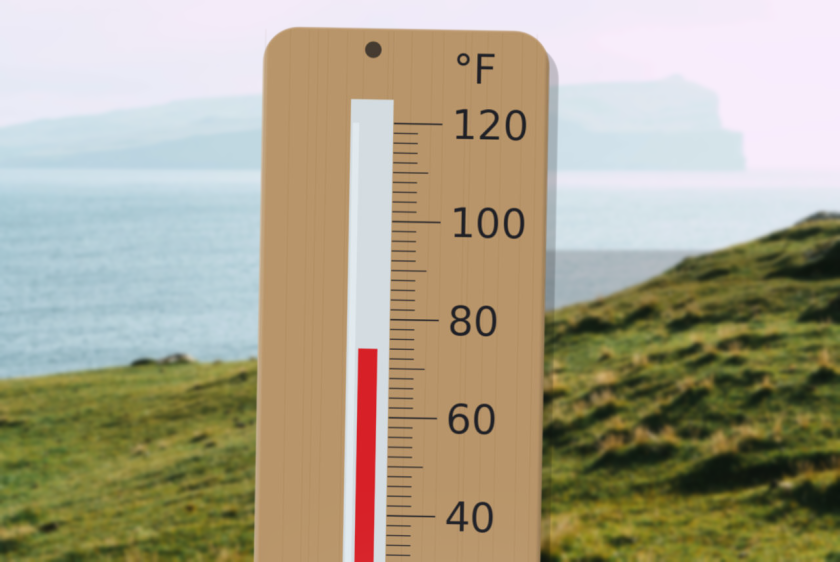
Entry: 74 °F
